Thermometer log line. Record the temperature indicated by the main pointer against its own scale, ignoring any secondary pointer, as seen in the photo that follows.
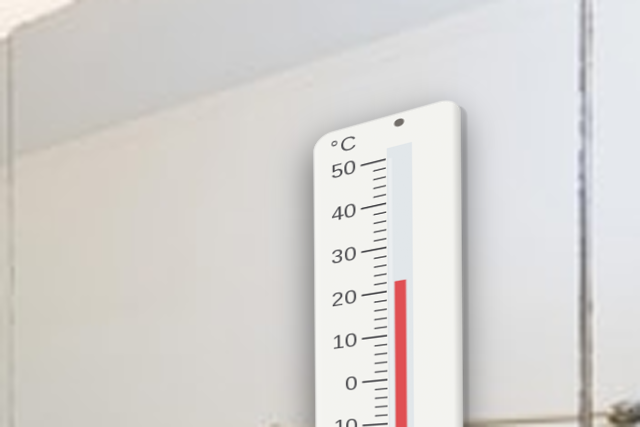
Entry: 22 °C
